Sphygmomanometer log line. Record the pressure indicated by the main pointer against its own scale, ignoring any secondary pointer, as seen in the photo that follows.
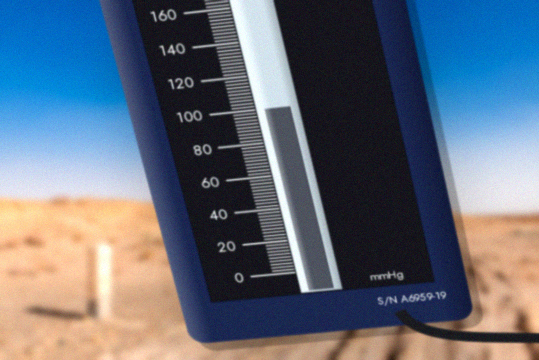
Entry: 100 mmHg
